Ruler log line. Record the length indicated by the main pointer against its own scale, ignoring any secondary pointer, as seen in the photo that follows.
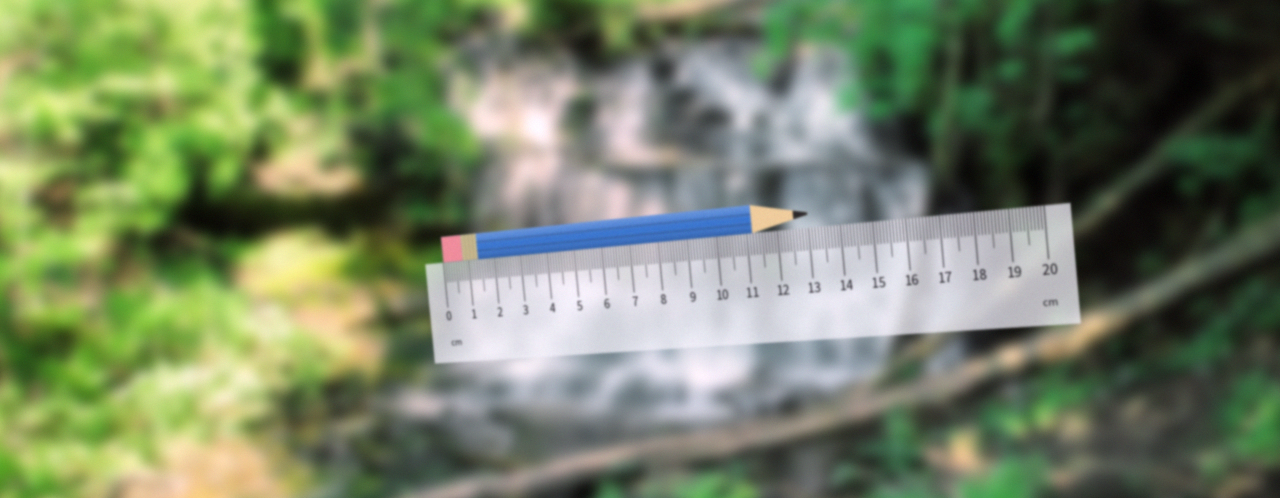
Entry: 13 cm
